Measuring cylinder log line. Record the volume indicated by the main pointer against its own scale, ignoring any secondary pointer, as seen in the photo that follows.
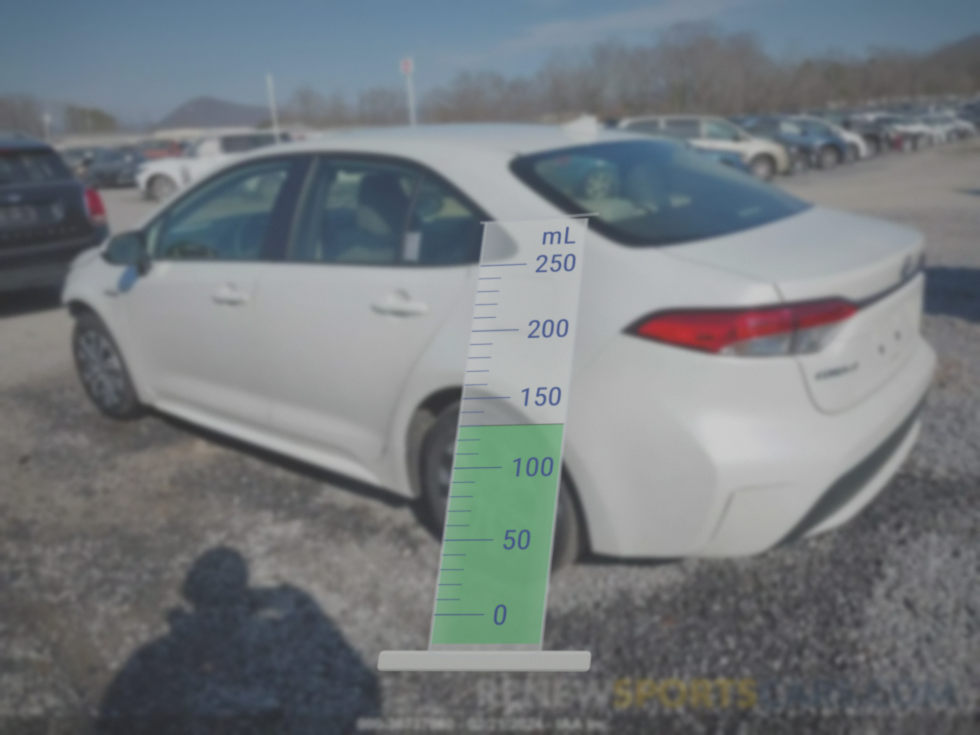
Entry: 130 mL
